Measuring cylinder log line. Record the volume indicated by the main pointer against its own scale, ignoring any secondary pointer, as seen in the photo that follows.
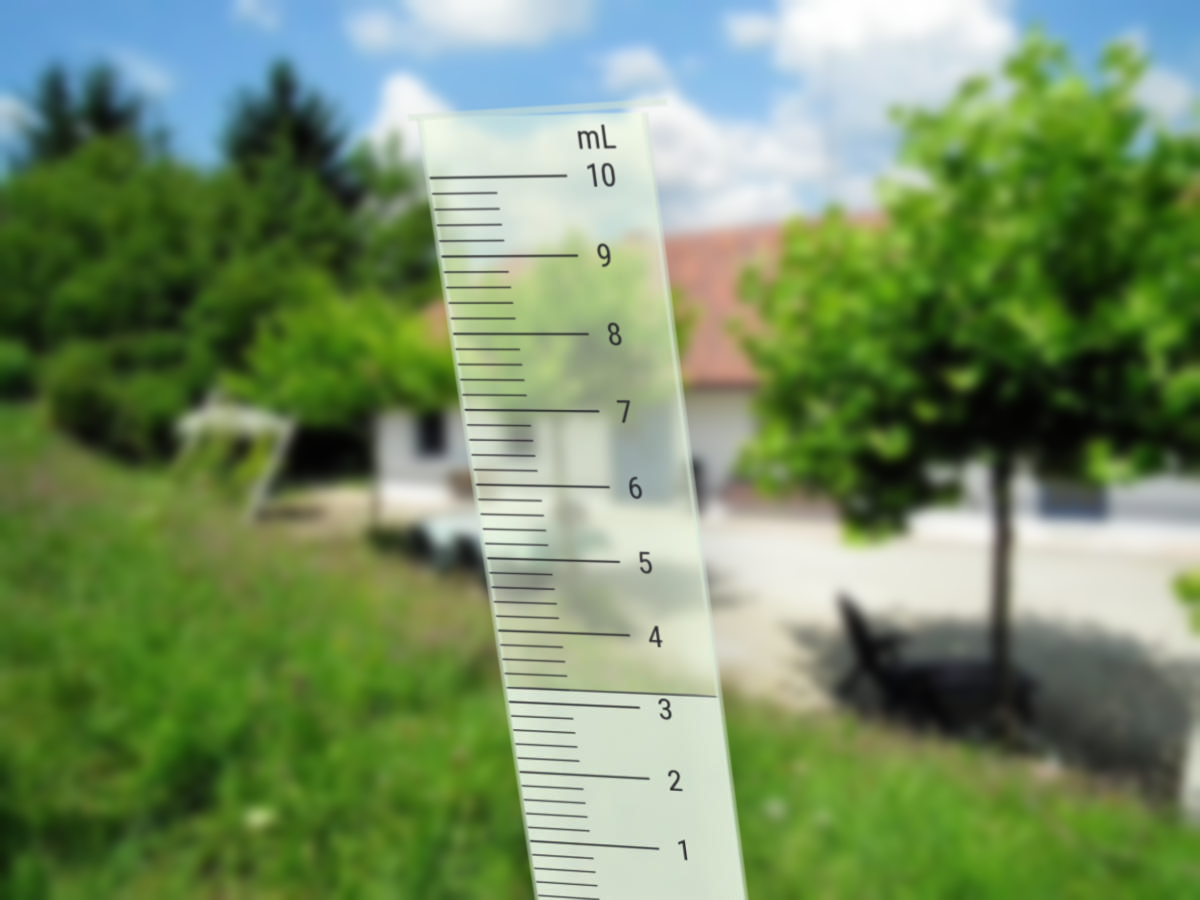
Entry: 3.2 mL
